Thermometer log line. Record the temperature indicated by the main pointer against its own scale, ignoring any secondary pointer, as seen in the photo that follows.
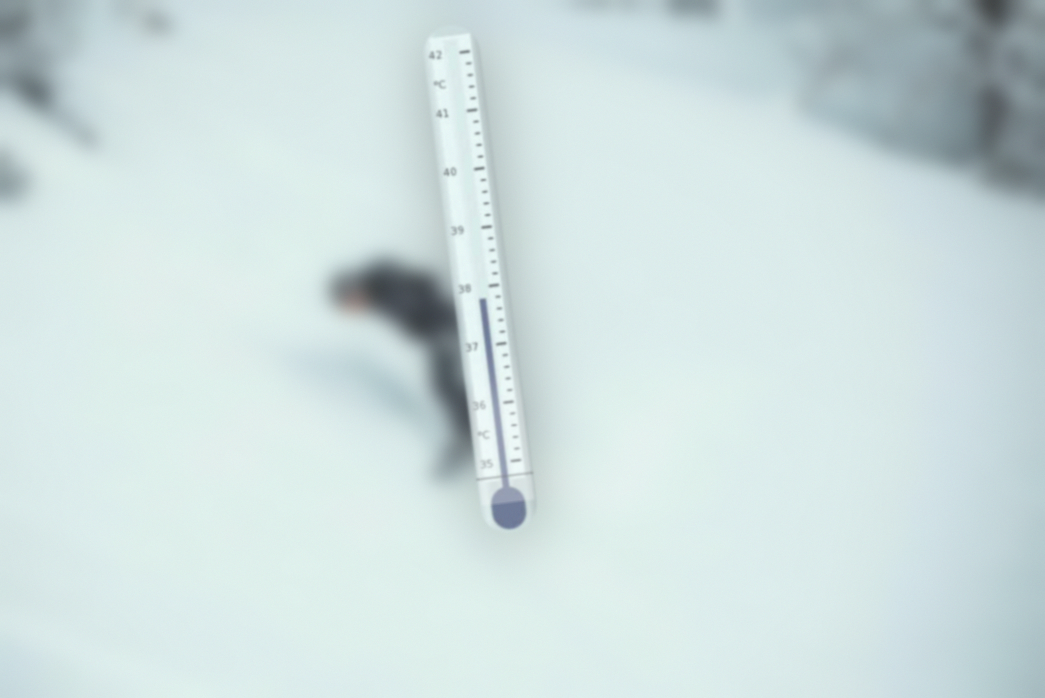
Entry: 37.8 °C
